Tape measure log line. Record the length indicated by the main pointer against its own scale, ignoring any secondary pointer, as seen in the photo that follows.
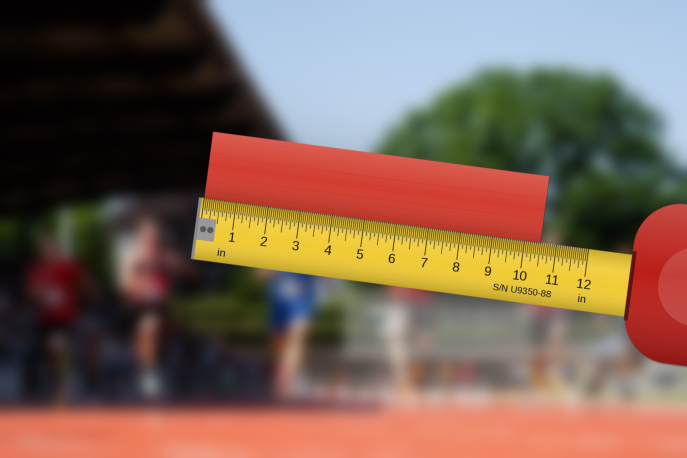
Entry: 10.5 in
